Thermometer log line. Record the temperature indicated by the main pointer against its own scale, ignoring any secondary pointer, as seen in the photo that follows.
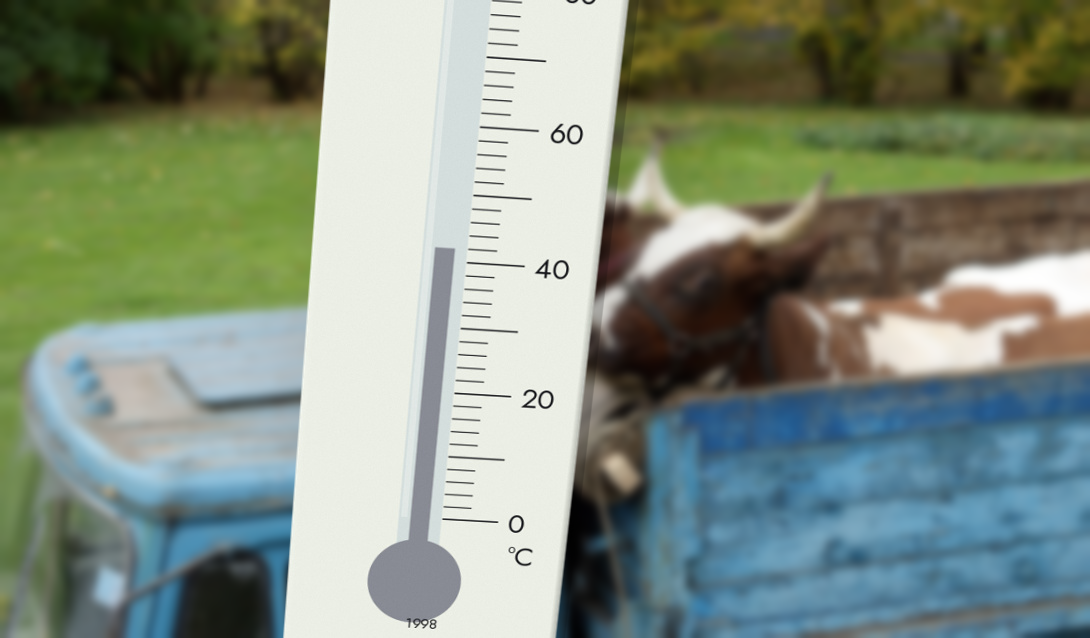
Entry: 42 °C
